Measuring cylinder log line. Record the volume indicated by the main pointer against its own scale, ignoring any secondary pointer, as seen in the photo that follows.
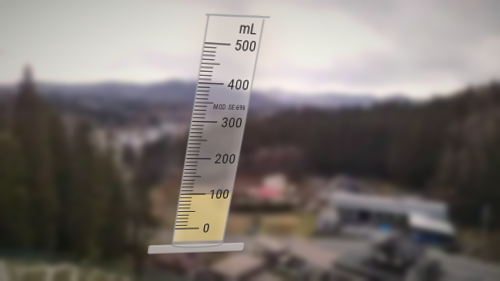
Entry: 100 mL
